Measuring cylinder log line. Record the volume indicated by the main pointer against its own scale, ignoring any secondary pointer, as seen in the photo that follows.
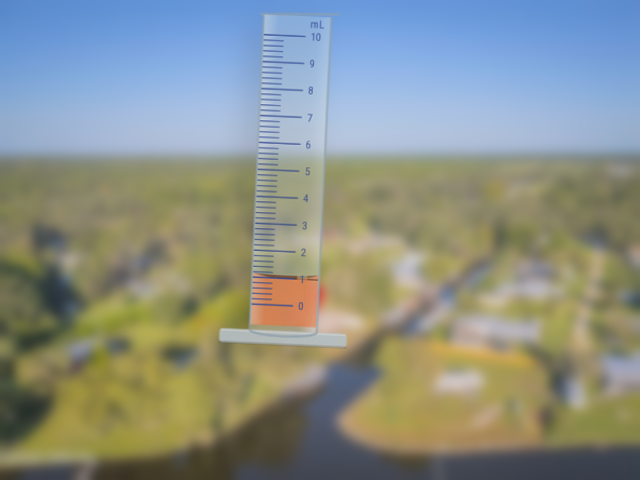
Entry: 1 mL
